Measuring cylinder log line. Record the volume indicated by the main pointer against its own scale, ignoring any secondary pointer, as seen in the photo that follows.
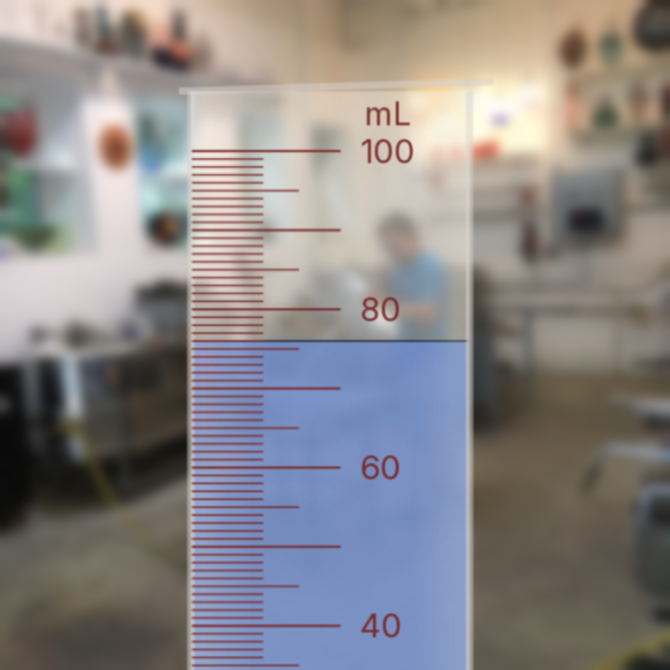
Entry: 76 mL
